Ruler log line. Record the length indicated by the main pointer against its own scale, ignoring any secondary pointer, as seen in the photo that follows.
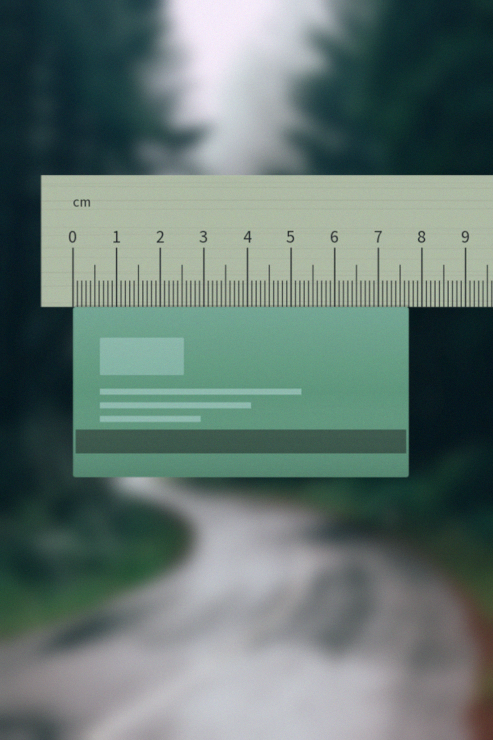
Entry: 7.7 cm
